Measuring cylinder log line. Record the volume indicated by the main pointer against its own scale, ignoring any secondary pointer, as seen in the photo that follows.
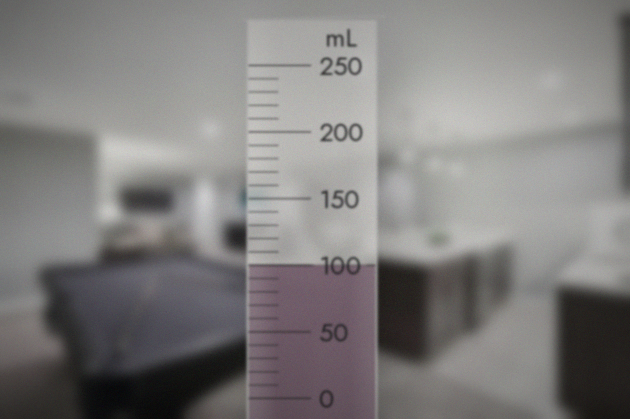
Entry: 100 mL
